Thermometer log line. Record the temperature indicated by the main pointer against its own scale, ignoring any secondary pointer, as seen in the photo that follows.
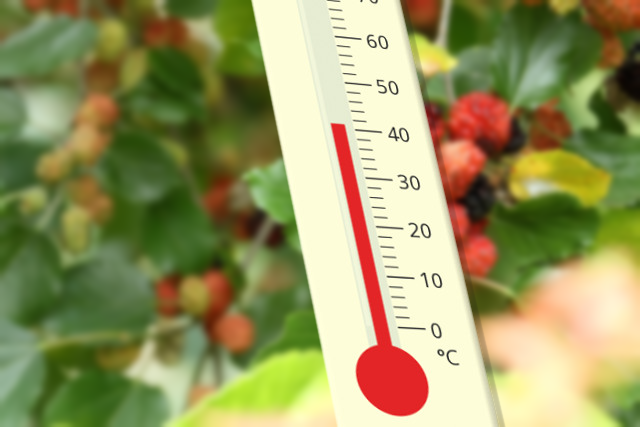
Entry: 41 °C
